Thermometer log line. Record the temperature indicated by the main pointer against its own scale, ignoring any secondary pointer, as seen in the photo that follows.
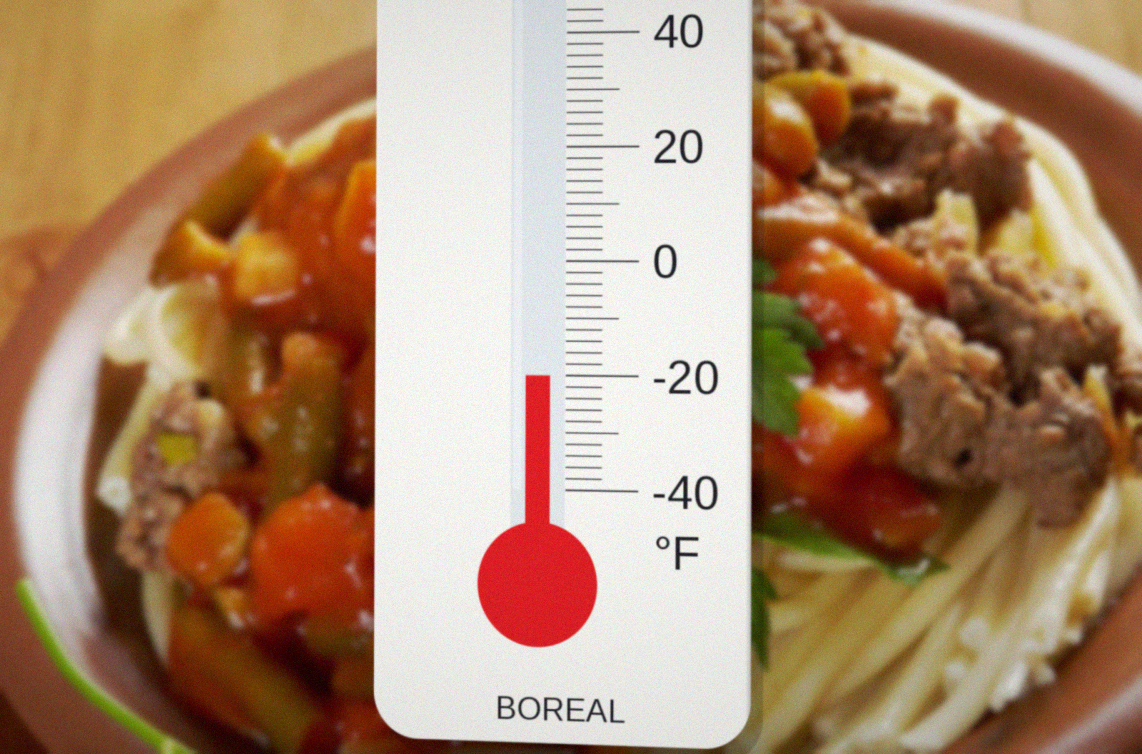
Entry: -20 °F
